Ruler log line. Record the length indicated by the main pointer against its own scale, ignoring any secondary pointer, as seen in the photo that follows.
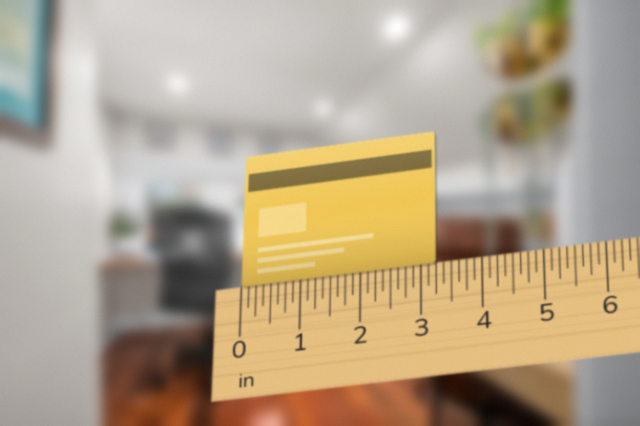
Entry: 3.25 in
